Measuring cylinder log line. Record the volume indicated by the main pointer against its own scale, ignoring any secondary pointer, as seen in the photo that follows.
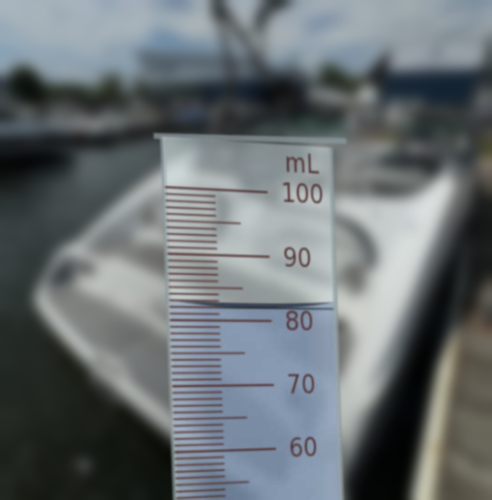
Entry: 82 mL
